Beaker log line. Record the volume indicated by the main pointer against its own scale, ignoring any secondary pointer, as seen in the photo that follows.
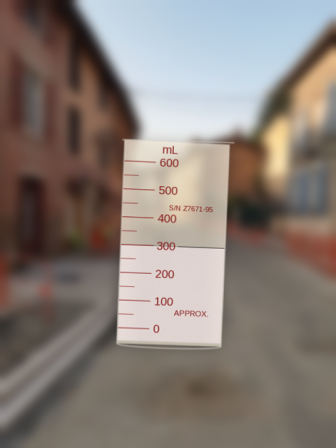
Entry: 300 mL
